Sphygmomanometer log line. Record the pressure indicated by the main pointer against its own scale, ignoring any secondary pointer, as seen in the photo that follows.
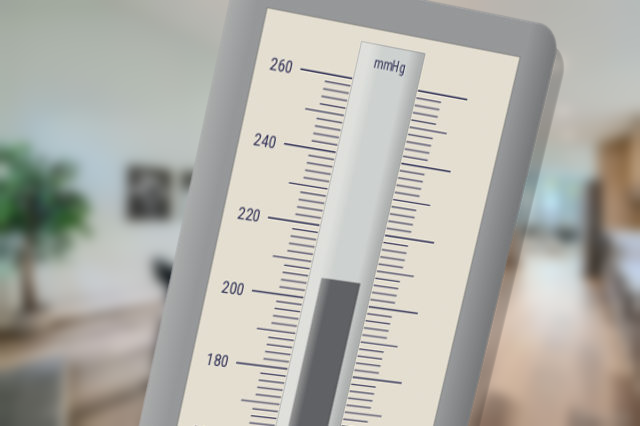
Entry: 206 mmHg
